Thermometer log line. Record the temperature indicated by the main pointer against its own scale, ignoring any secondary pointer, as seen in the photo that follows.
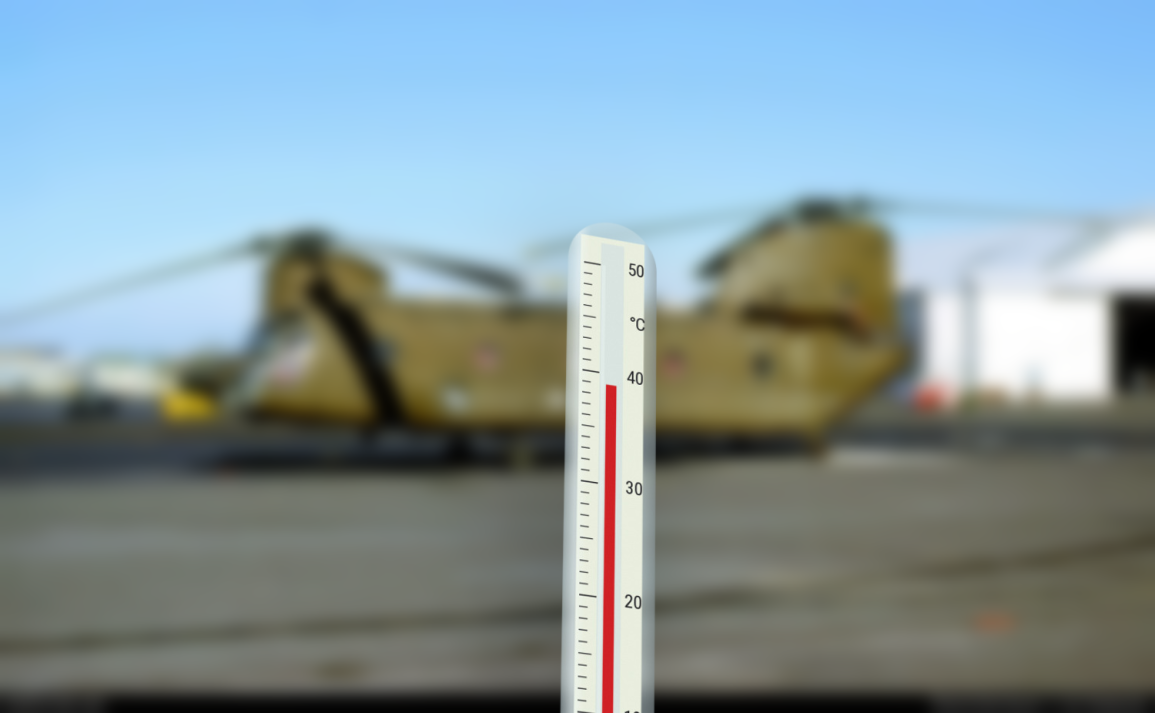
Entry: 39 °C
